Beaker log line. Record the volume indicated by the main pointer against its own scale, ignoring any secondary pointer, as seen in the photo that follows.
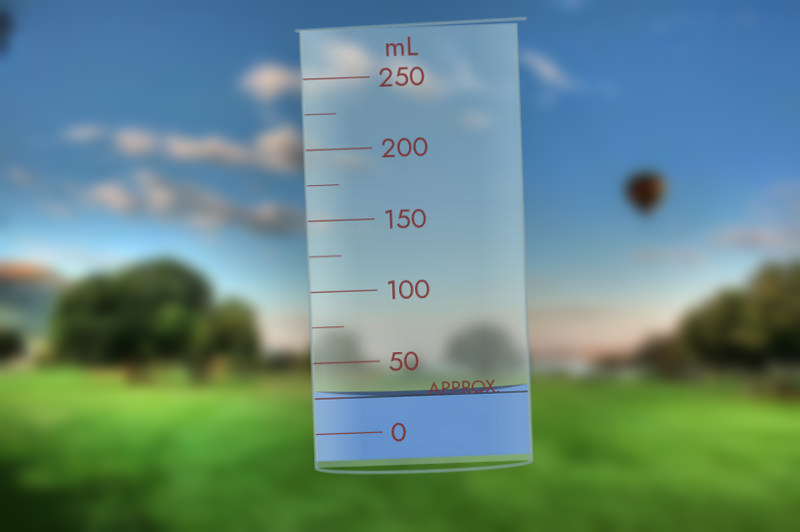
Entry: 25 mL
